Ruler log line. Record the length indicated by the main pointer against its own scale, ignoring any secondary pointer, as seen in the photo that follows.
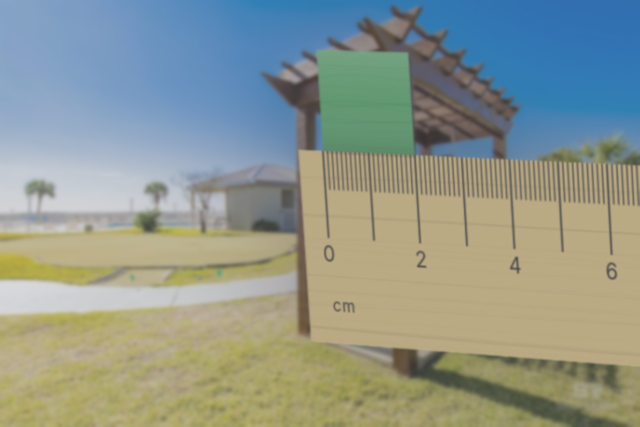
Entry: 2 cm
